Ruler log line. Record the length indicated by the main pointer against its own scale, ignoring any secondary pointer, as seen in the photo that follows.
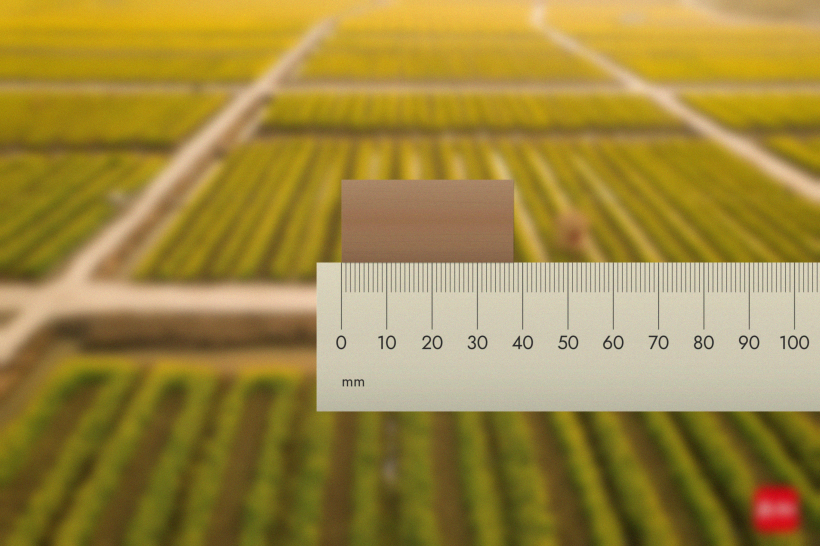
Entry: 38 mm
